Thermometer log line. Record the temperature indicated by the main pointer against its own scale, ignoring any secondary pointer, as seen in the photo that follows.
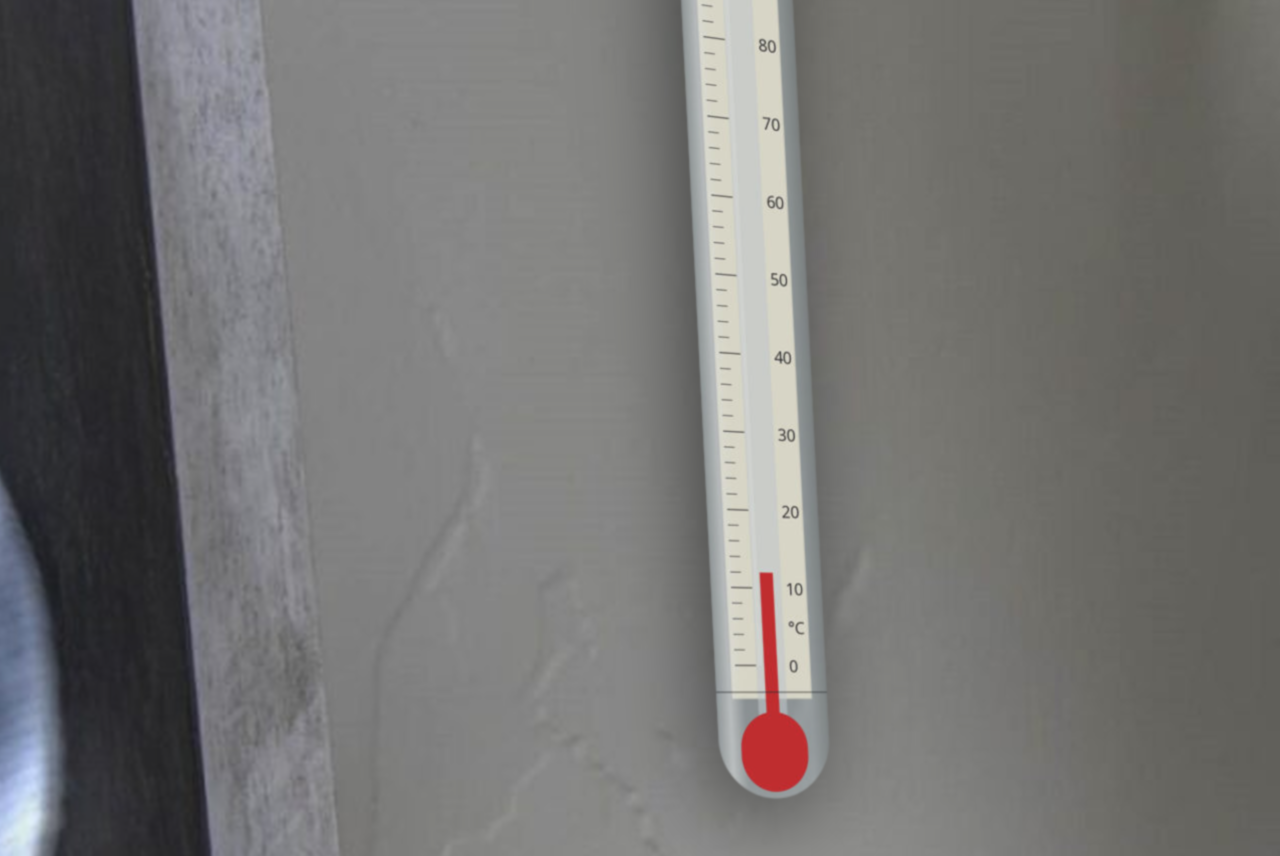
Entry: 12 °C
